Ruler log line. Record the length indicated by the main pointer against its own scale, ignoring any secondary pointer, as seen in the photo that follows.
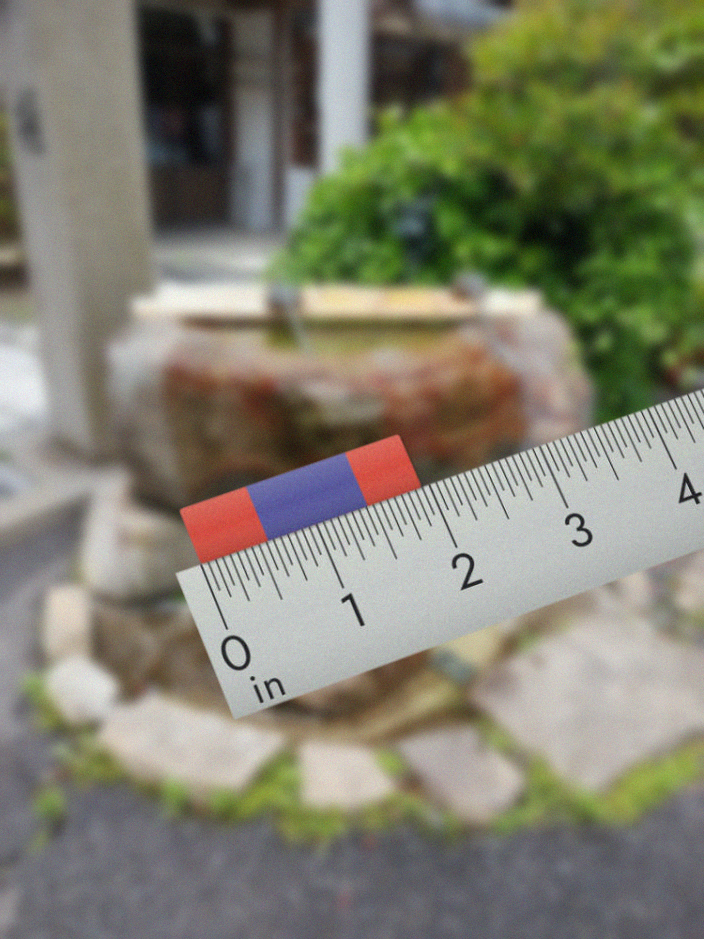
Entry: 1.9375 in
